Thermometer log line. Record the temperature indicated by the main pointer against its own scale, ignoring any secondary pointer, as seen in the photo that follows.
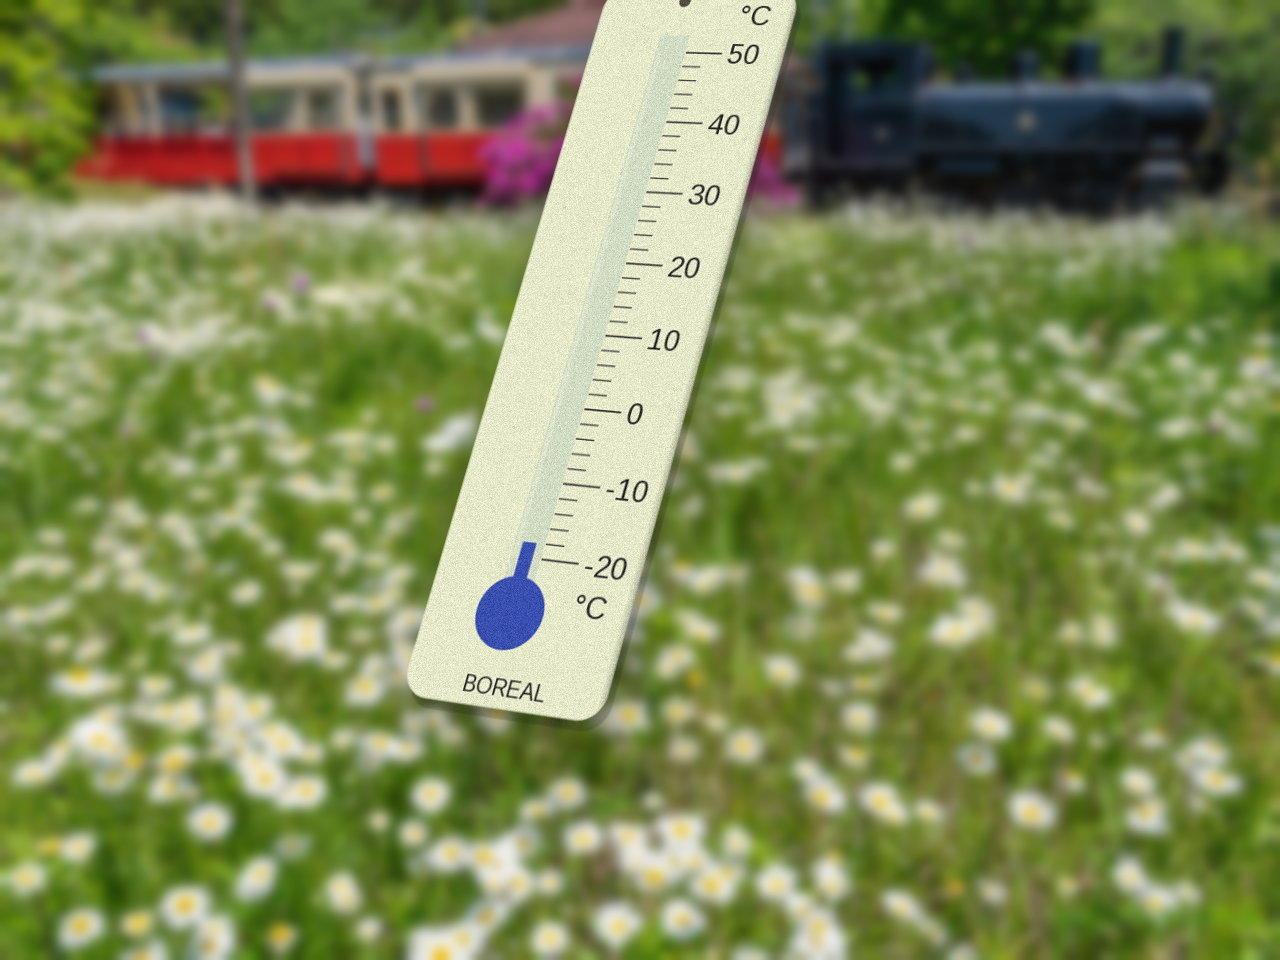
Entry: -18 °C
